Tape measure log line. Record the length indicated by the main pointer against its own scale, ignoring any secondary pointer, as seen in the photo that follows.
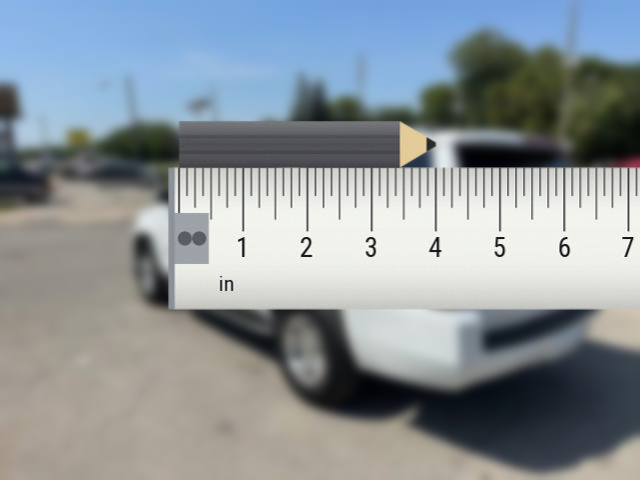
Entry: 4 in
